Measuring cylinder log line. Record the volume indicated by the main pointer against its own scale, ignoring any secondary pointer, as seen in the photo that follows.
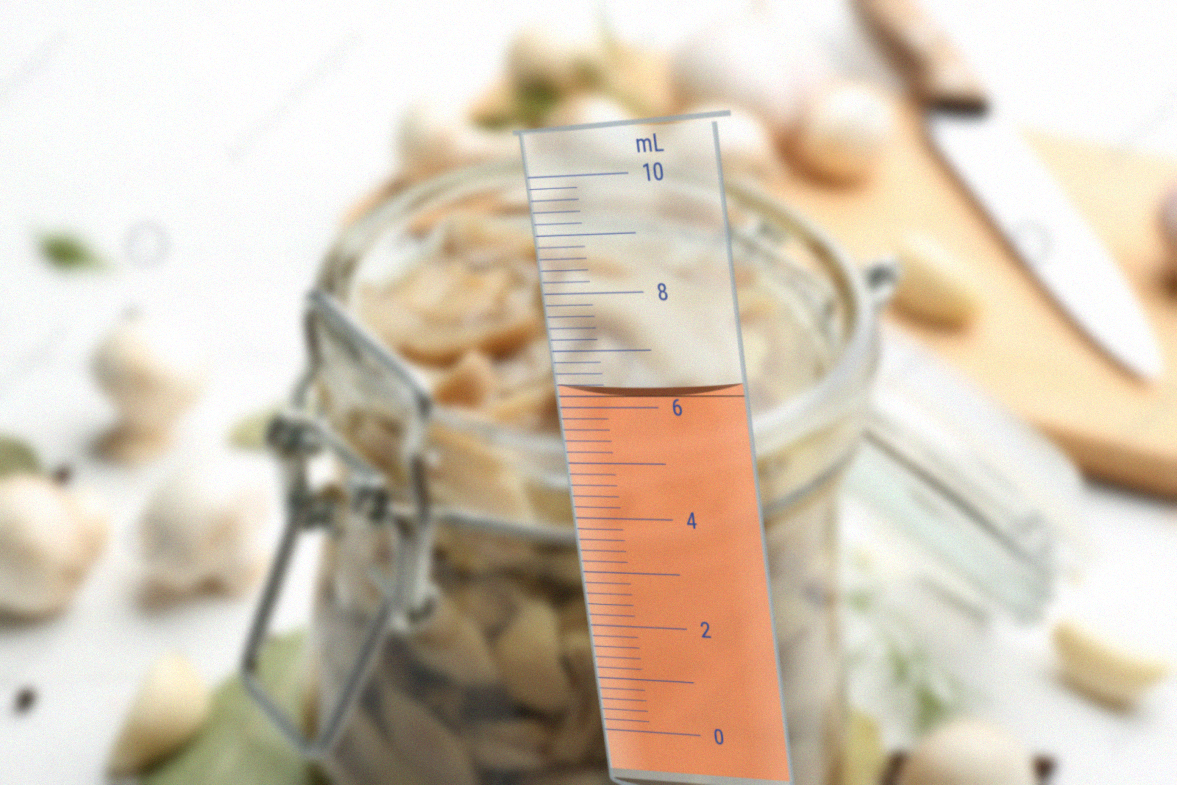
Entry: 6.2 mL
